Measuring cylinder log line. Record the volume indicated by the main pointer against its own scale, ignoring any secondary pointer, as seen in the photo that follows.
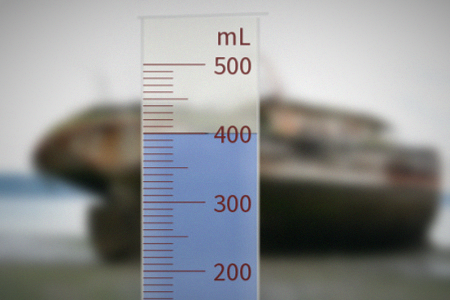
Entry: 400 mL
